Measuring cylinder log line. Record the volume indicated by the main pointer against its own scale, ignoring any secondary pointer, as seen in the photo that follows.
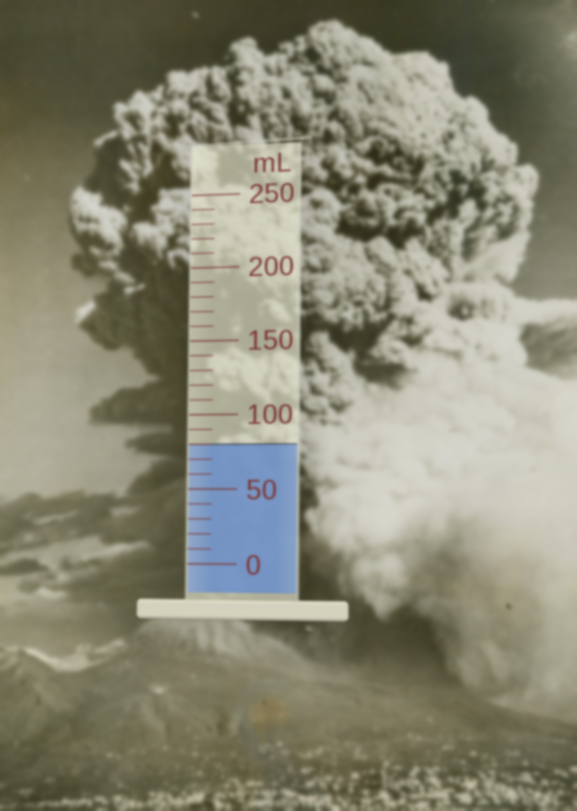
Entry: 80 mL
